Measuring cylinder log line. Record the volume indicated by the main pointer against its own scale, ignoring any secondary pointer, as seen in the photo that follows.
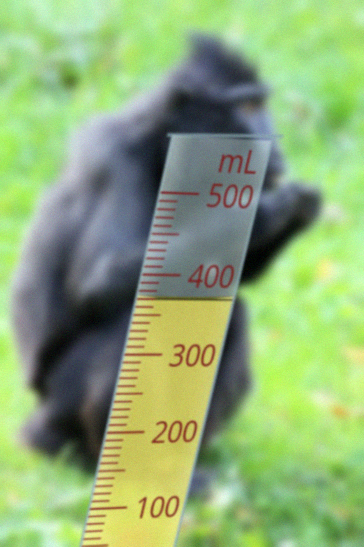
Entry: 370 mL
